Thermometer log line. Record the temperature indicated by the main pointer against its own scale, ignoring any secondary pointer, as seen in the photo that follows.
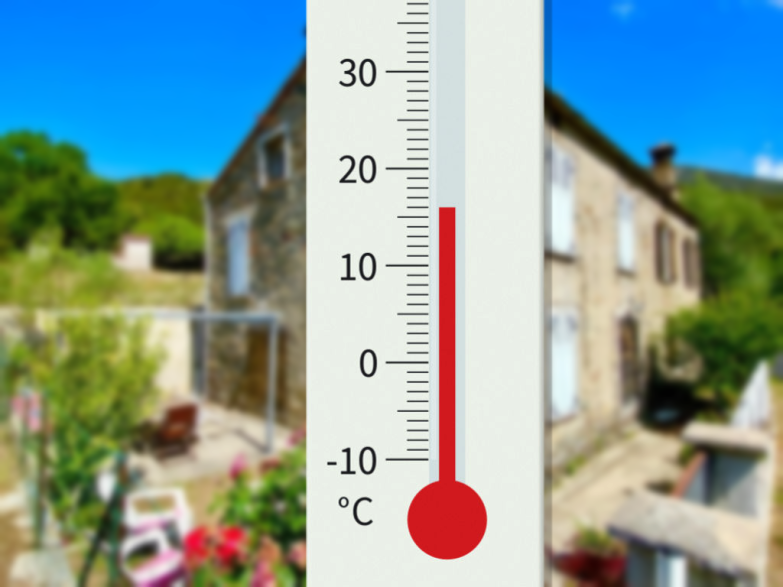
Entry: 16 °C
